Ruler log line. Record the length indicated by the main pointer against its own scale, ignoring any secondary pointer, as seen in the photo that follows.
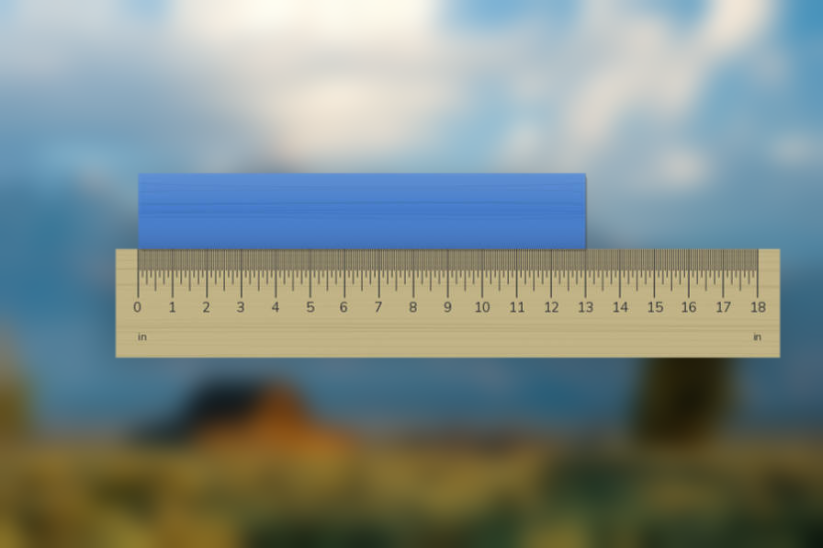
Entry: 13 in
